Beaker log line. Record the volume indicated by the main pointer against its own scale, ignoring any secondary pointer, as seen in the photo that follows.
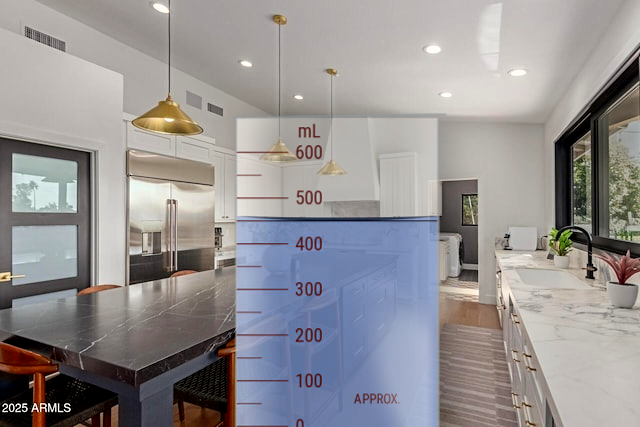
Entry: 450 mL
